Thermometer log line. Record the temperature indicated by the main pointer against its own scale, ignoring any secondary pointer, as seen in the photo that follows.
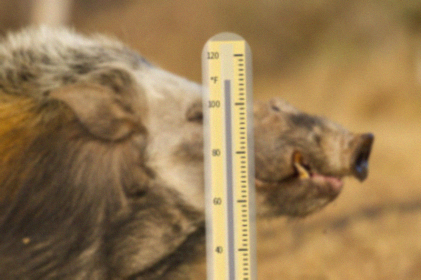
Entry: 110 °F
